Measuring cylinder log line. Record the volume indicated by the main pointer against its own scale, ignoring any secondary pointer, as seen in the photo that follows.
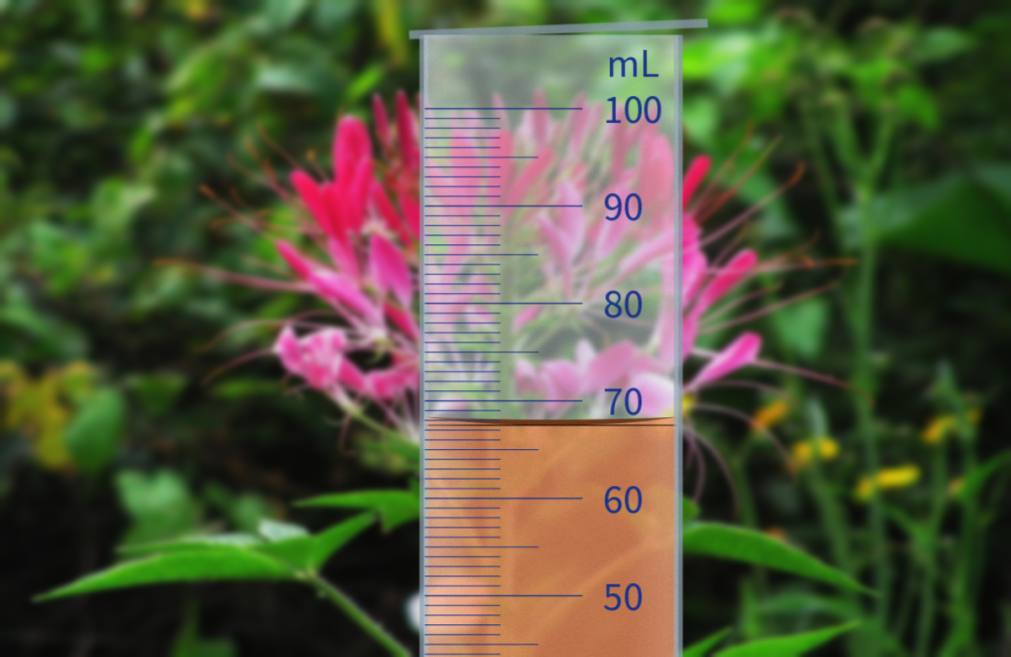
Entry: 67.5 mL
